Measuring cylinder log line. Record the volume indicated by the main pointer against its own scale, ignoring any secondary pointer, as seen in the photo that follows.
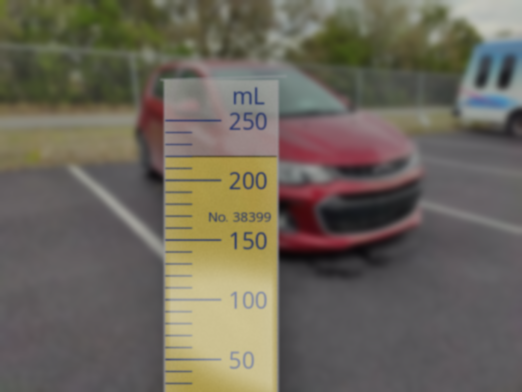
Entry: 220 mL
